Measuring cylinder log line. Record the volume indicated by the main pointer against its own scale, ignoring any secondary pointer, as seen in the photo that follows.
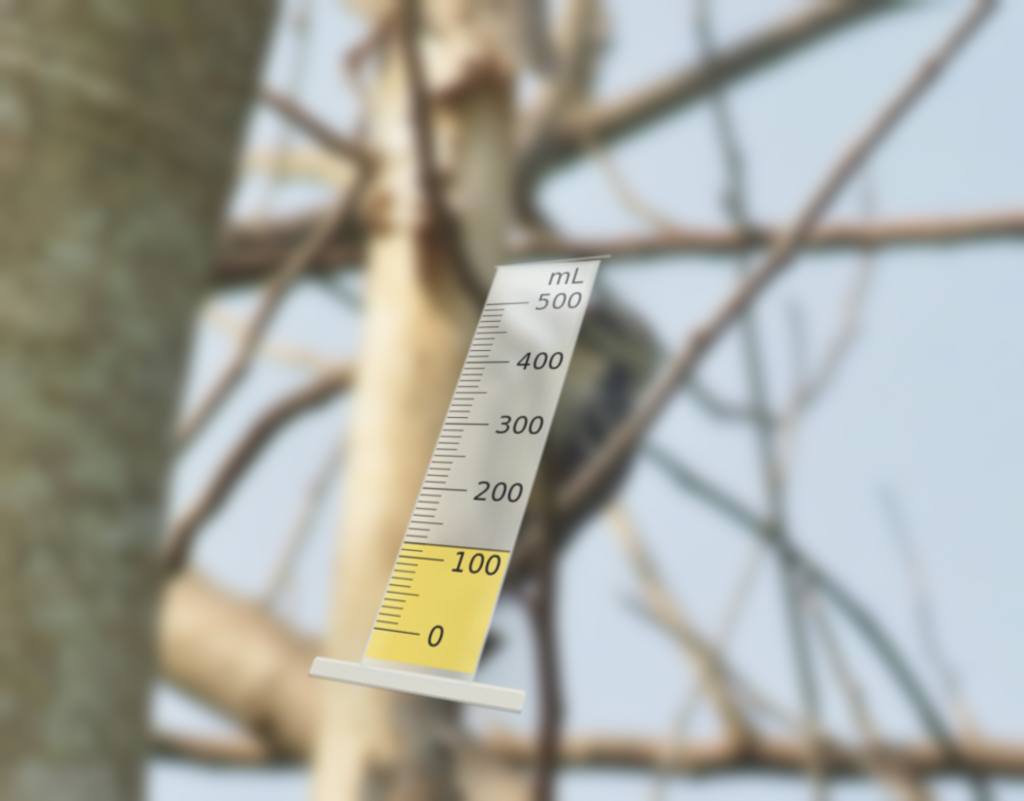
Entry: 120 mL
